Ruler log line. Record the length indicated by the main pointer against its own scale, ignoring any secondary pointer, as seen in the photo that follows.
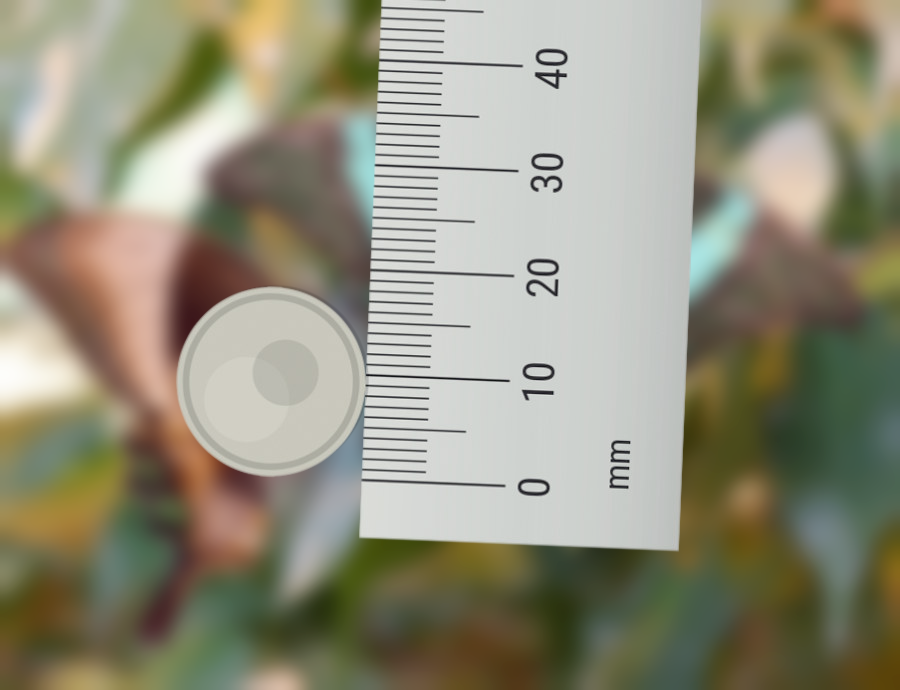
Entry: 18 mm
